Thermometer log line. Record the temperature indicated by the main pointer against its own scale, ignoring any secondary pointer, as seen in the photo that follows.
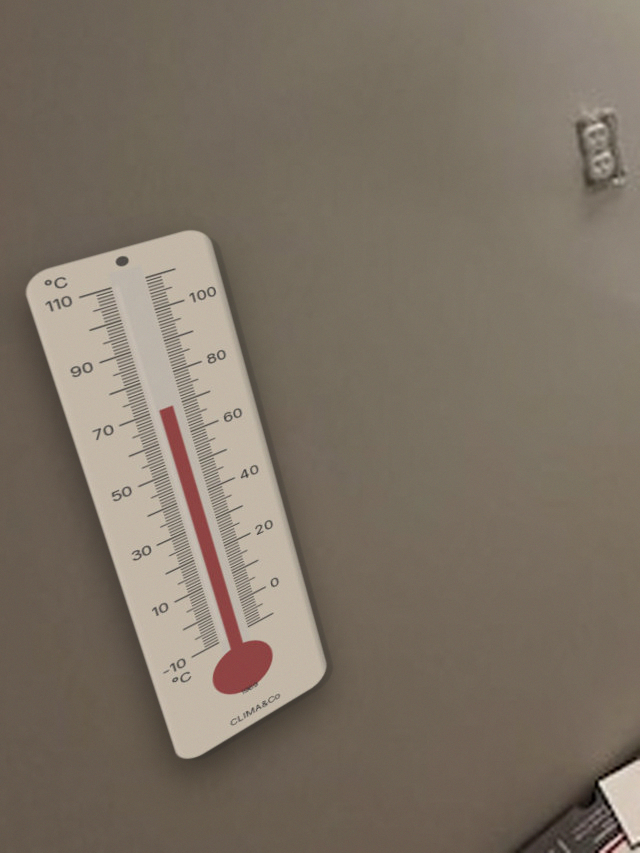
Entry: 70 °C
